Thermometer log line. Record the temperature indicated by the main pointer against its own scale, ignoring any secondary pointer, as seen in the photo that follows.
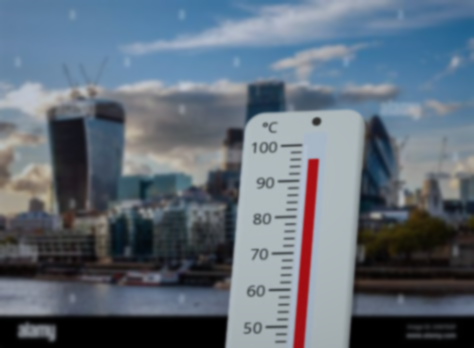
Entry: 96 °C
